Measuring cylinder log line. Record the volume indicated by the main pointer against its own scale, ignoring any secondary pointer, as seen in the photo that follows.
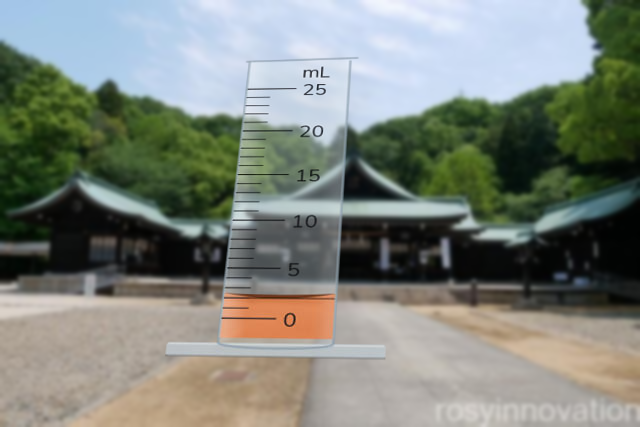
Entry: 2 mL
